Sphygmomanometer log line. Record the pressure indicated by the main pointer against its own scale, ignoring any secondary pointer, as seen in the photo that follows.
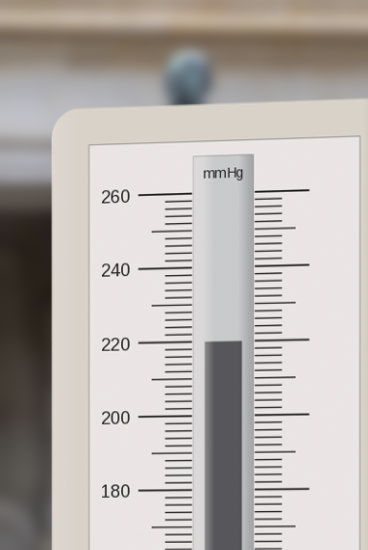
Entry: 220 mmHg
